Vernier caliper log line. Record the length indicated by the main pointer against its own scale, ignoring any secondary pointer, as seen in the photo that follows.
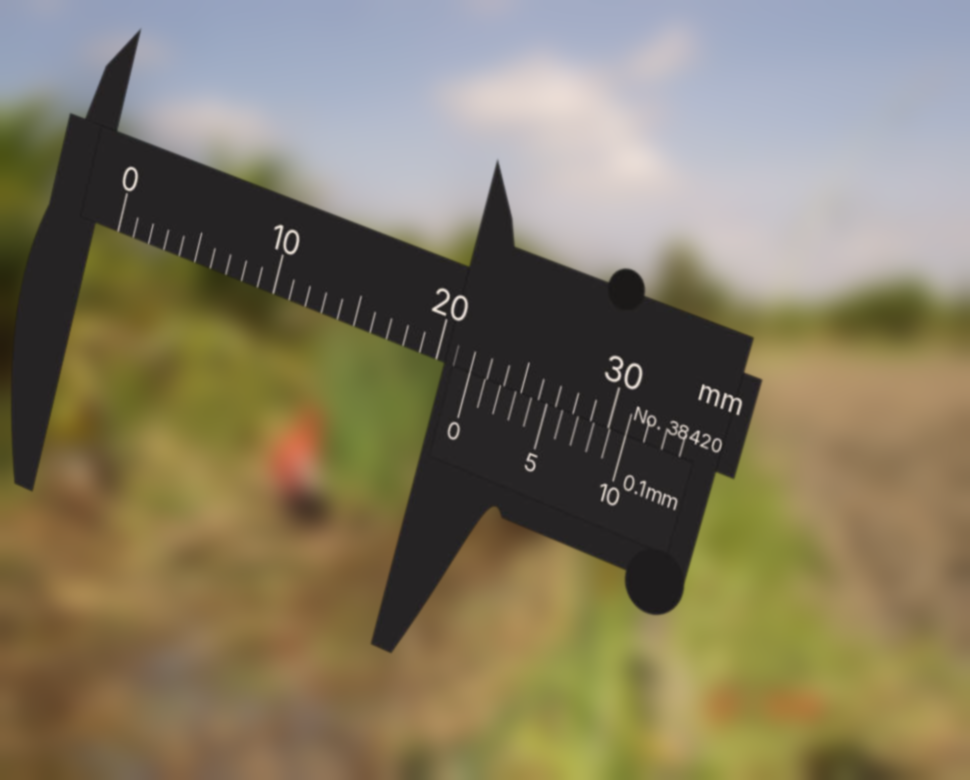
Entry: 22.0 mm
